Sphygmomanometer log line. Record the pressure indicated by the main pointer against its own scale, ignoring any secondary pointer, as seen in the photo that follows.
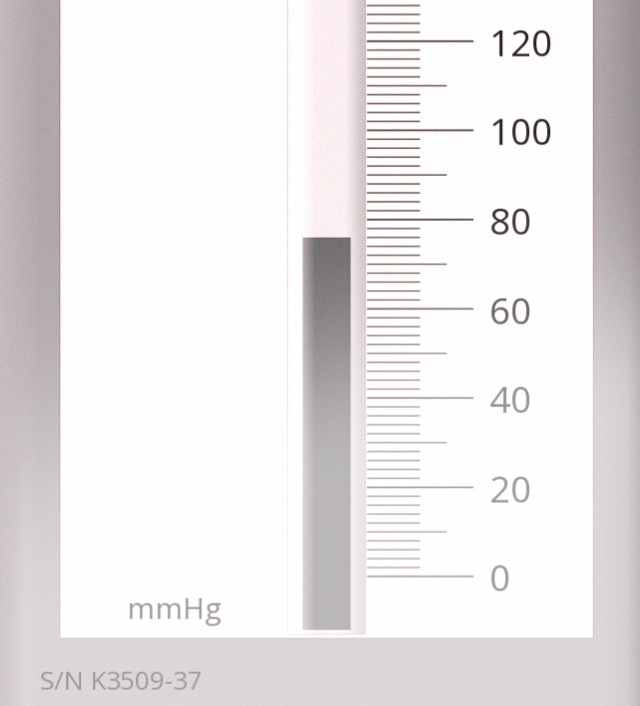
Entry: 76 mmHg
